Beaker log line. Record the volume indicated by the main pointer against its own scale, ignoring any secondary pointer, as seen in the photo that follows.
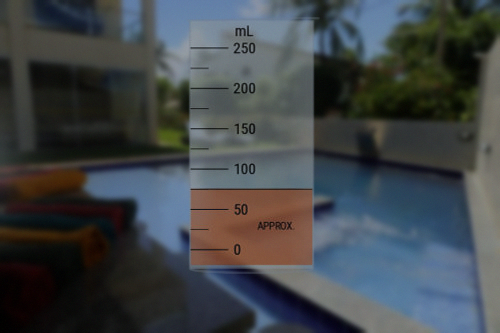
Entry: 75 mL
